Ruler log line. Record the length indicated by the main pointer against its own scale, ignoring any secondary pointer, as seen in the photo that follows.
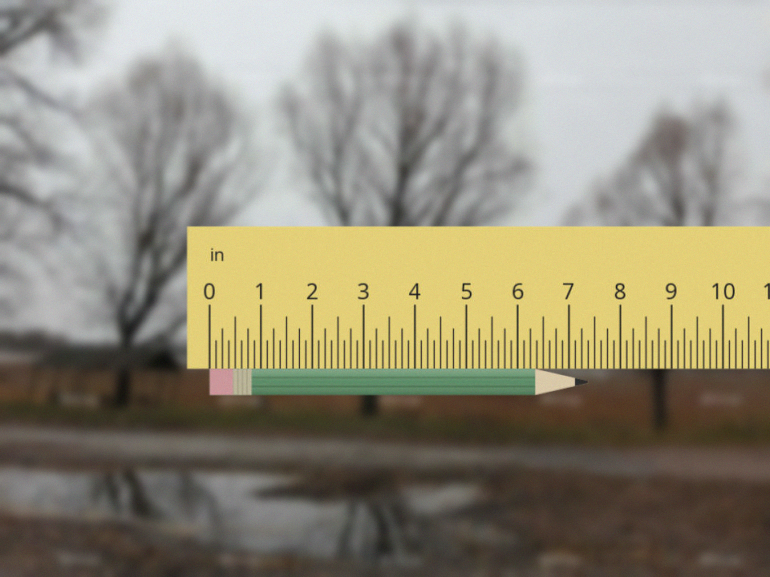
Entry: 7.375 in
